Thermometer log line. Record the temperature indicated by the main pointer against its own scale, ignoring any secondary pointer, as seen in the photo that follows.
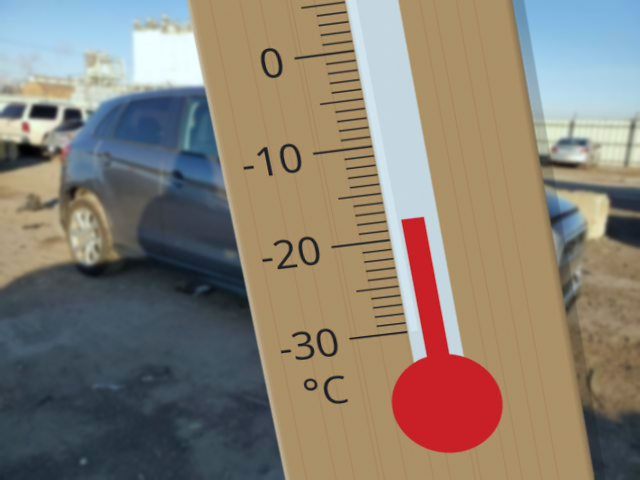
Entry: -18 °C
